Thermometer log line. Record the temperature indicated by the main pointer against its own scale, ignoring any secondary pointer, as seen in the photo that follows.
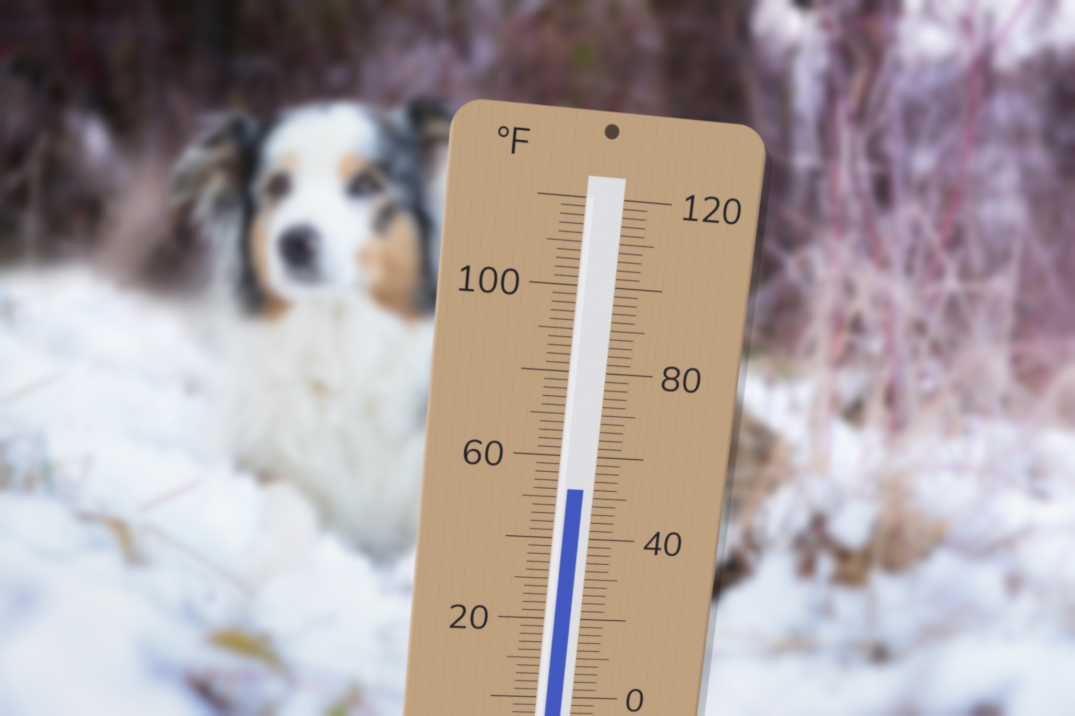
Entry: 52 °F
